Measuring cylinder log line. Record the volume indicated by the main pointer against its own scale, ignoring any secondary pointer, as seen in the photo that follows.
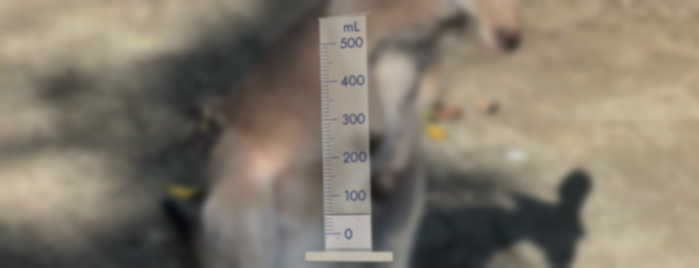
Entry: 50 mL
